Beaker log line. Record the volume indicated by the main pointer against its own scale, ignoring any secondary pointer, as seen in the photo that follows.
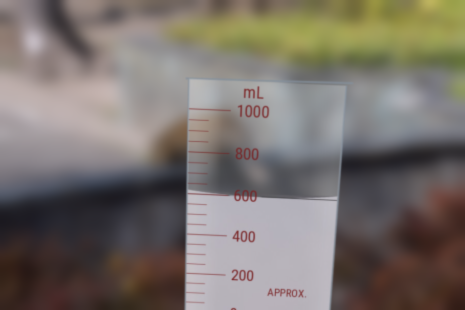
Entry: 600 mL
